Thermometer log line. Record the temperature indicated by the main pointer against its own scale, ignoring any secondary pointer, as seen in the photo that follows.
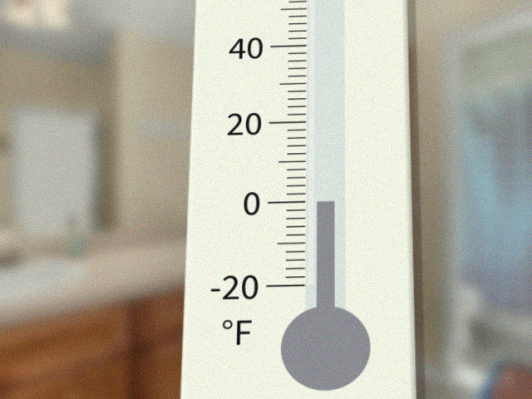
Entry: 0 °F
